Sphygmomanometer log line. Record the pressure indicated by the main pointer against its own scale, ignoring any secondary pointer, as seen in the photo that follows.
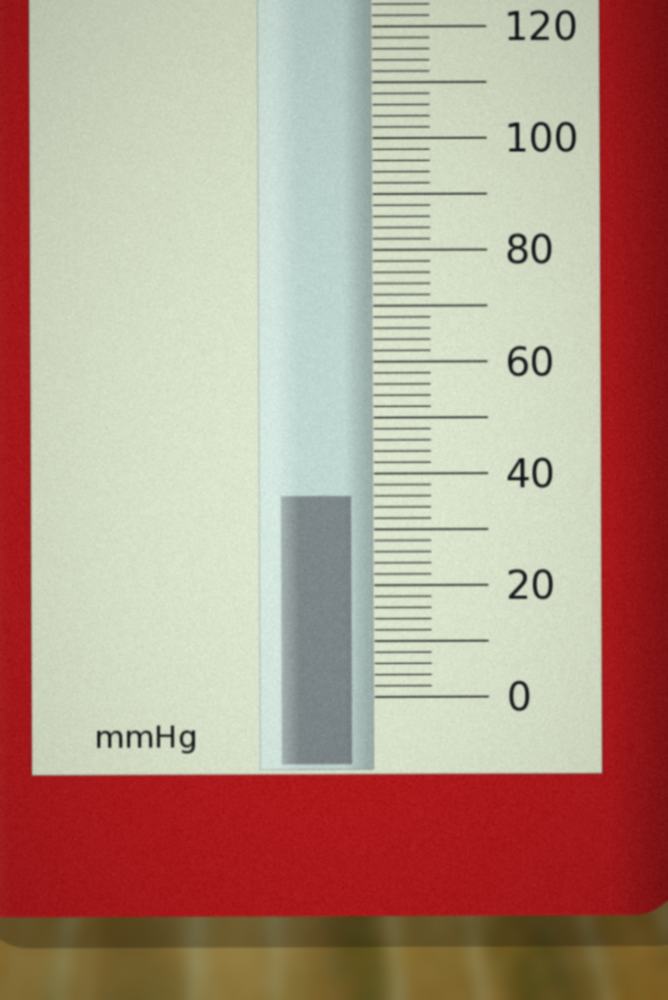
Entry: 36 mmHg
